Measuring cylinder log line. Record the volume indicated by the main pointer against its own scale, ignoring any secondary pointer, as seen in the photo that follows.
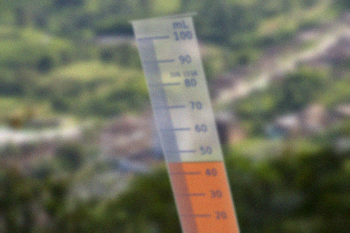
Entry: 45 mL
